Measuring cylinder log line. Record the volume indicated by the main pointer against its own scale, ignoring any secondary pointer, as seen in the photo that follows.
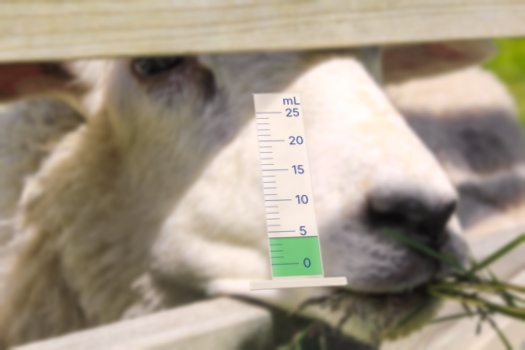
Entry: 4 mL
